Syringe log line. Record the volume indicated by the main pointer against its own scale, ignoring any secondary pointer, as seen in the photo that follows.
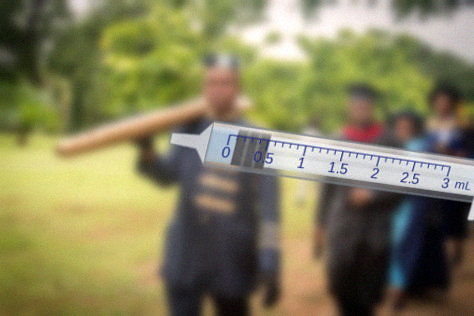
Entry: 0.1 mL
